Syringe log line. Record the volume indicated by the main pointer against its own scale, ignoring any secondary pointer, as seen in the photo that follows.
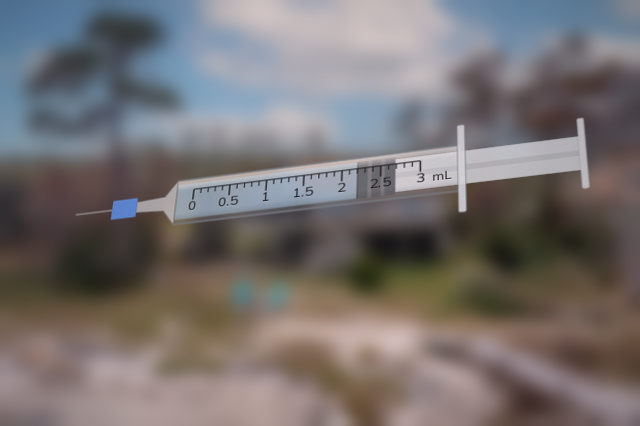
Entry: 2.2 mL
